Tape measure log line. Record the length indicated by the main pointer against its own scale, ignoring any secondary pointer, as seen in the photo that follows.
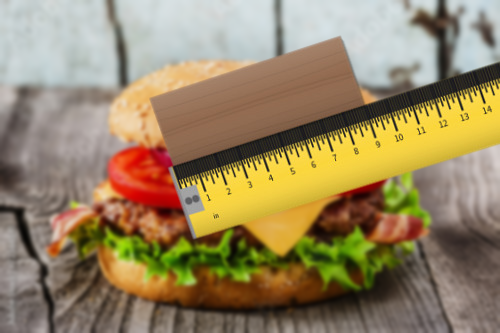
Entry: 9 in
